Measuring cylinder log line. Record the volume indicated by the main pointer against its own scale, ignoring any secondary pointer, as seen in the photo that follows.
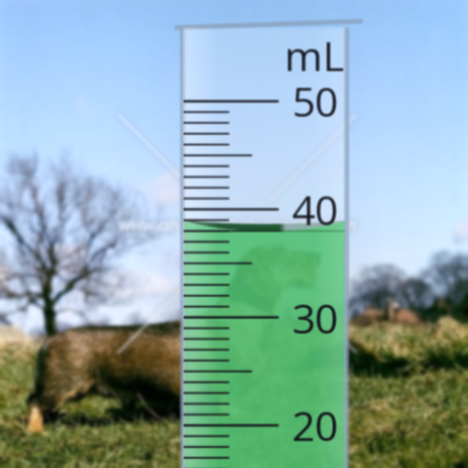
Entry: 38 mL
